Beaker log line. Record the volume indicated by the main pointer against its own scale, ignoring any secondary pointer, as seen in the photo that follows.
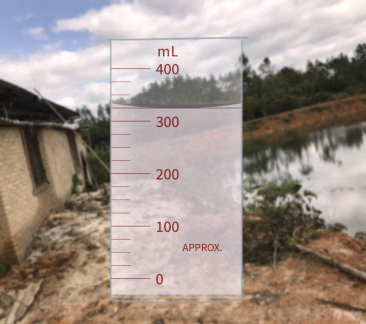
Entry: 325 mL
